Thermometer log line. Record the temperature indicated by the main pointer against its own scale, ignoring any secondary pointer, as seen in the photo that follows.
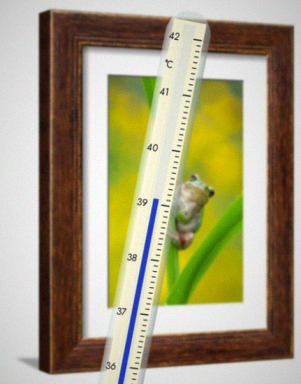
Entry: 39.1 °C
